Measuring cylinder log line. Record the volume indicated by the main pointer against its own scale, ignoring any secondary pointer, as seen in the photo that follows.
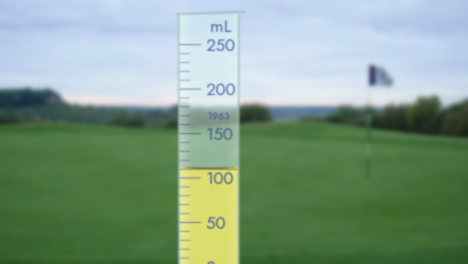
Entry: 110 mL
